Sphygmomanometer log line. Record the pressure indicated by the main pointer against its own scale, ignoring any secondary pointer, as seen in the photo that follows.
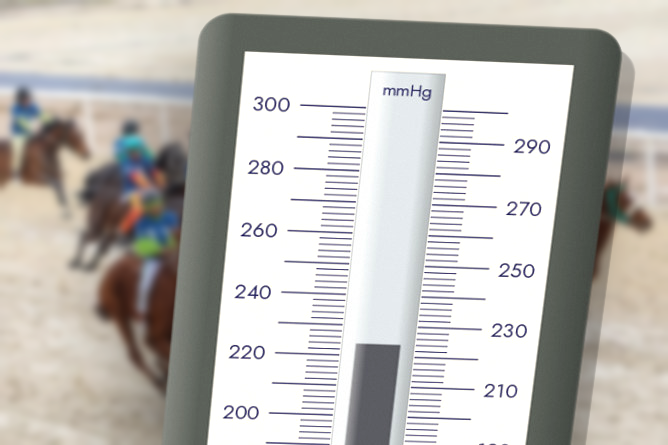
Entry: 224 mmHg
